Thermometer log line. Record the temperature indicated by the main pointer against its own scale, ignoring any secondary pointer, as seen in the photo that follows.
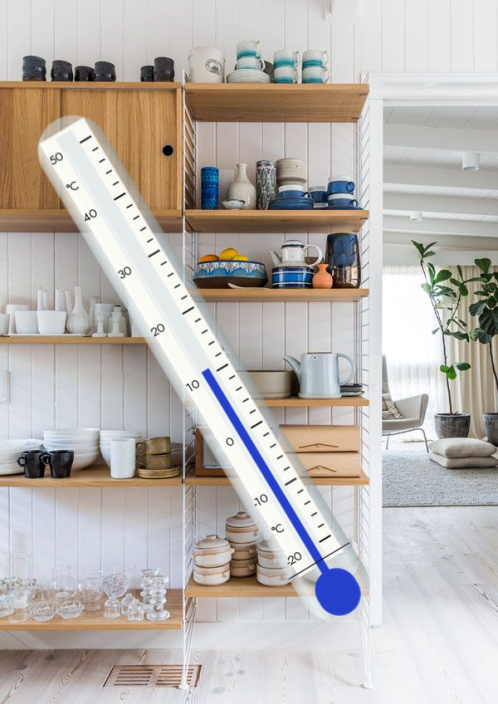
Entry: 11 °C
